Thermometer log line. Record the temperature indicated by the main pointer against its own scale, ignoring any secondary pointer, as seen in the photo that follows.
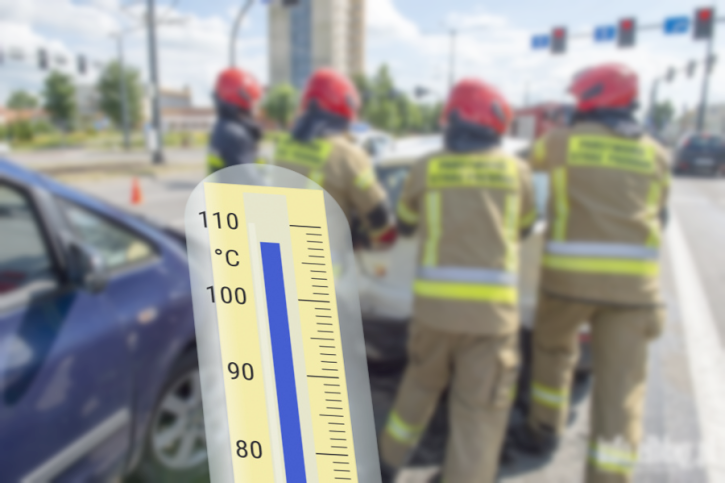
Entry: 107.5 °C
